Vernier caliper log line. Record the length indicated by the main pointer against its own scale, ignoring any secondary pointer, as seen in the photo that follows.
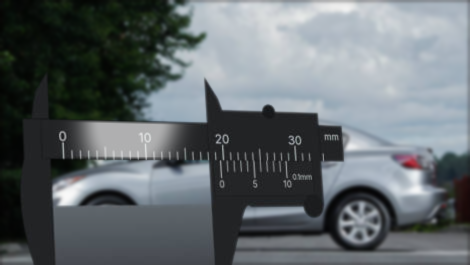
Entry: 19.6 mm
